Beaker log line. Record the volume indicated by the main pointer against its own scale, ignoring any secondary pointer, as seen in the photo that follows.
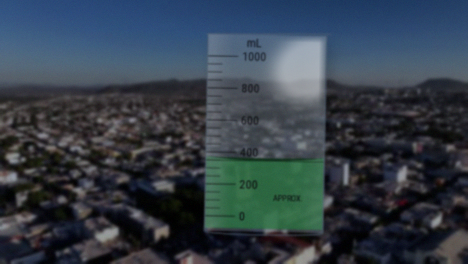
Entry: 350 mL
